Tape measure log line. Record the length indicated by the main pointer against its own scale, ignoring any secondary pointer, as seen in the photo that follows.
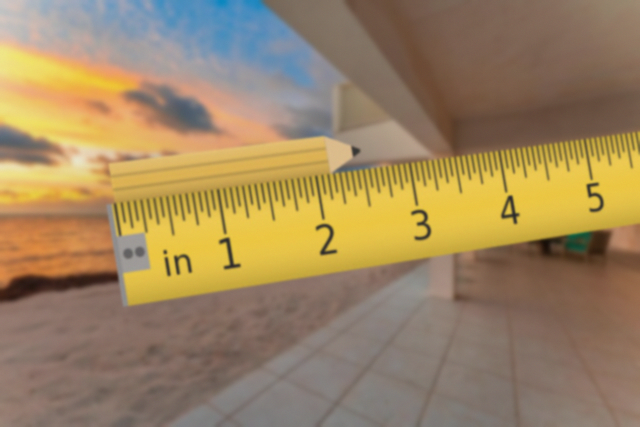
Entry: 2.5 in
